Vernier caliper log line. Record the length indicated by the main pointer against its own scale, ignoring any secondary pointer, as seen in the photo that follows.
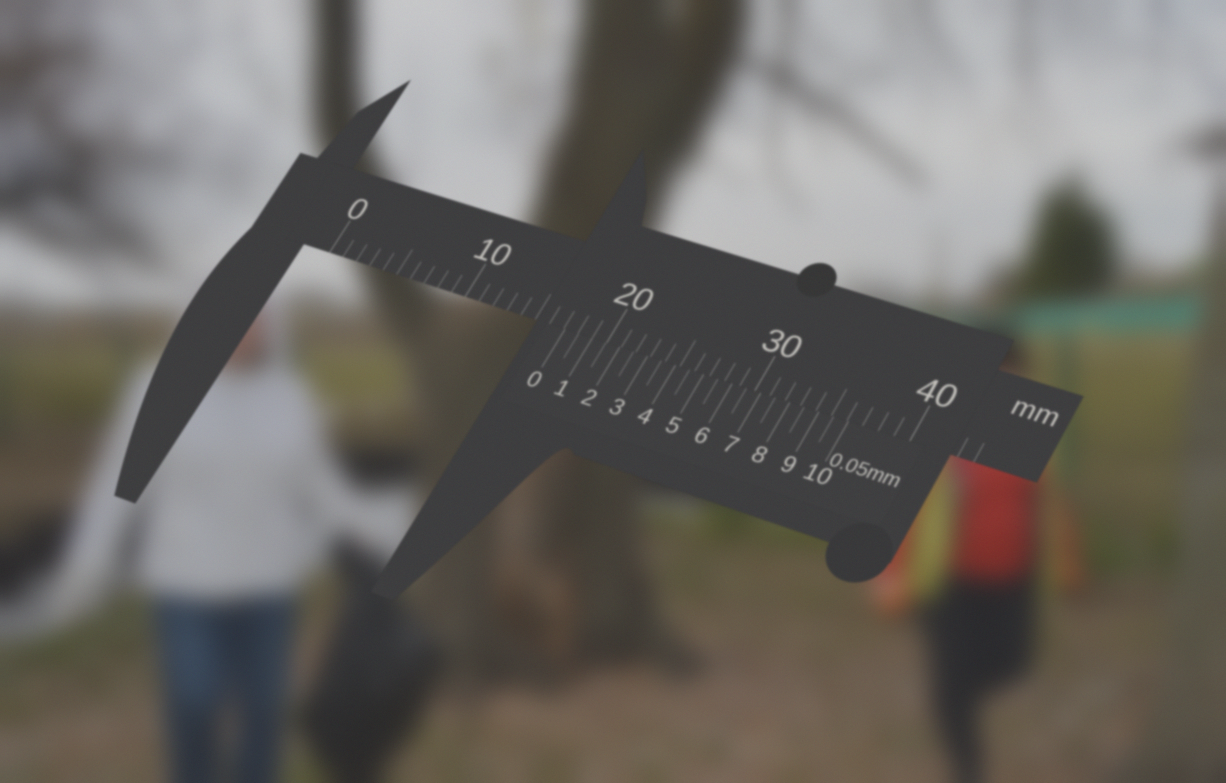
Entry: 17.1 mm
